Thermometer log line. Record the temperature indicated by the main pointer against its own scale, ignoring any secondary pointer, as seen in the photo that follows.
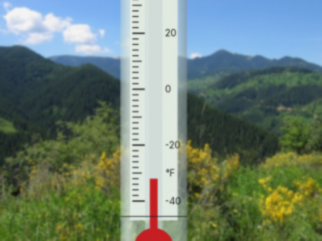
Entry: -32 °F
